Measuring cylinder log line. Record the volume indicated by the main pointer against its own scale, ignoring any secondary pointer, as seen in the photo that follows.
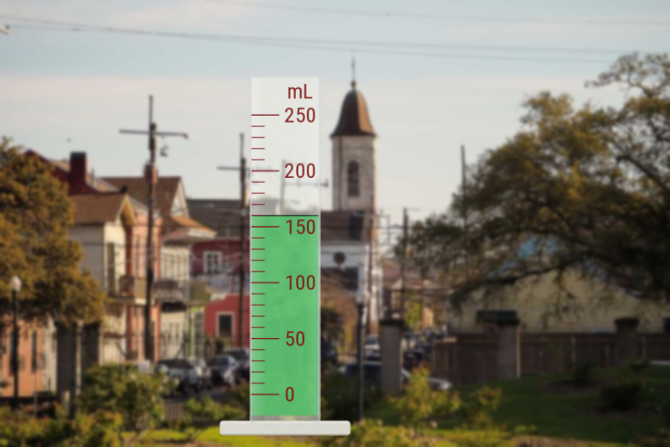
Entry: 160 mL
